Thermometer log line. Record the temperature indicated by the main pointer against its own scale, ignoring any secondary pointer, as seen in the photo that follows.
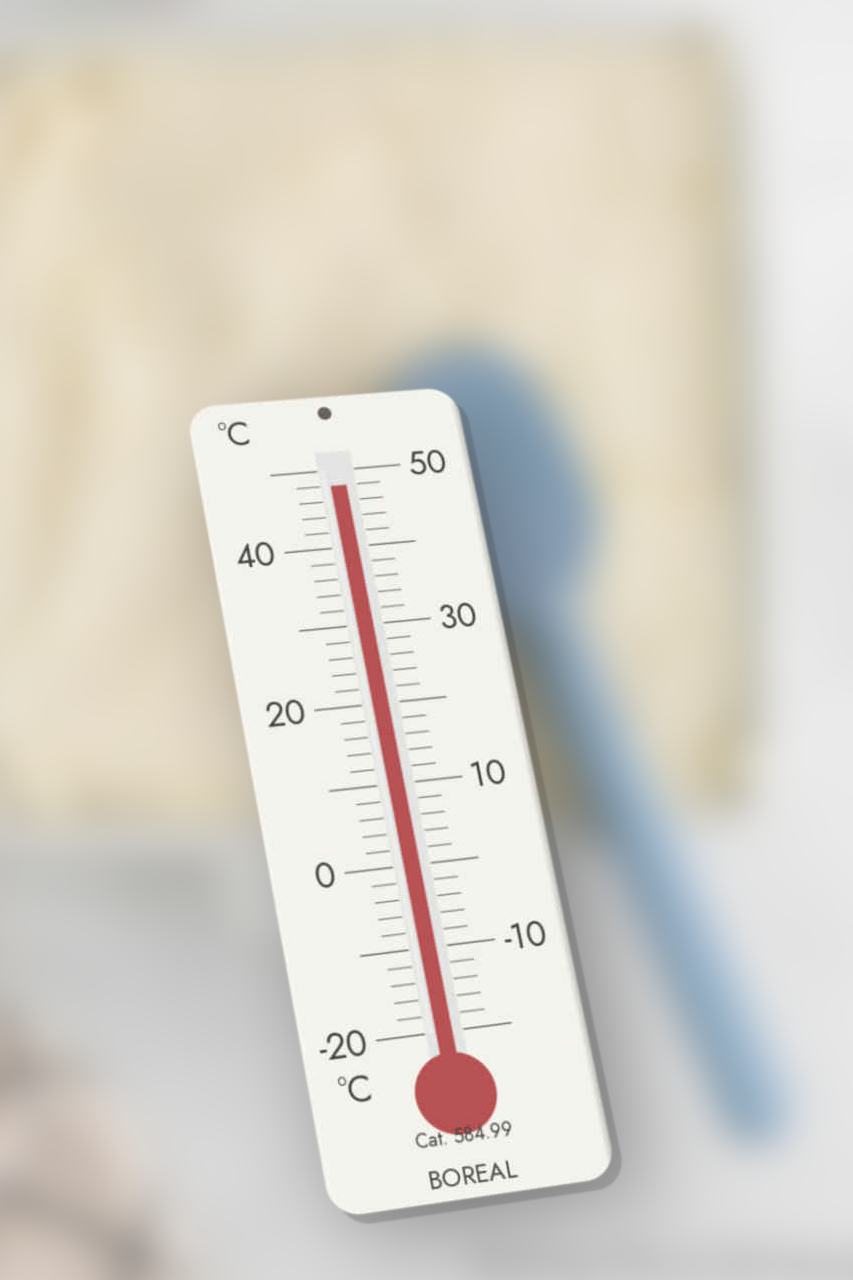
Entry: 48 °C
